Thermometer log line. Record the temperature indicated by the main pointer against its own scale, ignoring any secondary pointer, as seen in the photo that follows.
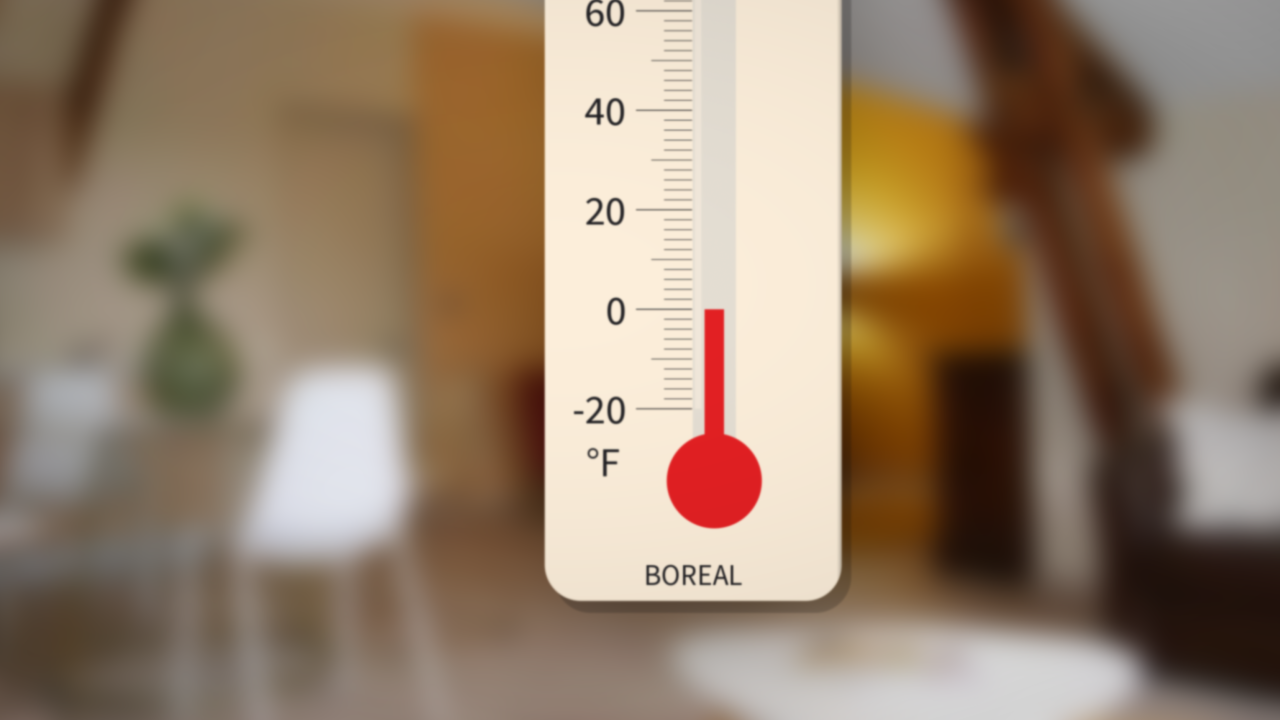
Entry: 0 °F
